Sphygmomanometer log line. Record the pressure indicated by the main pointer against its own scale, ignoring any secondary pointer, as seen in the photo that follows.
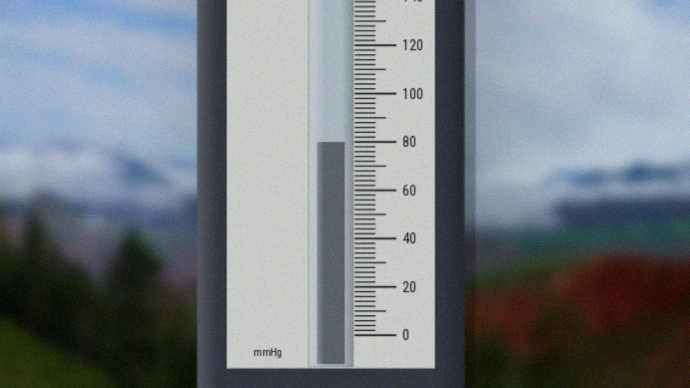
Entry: 80 mmHg
